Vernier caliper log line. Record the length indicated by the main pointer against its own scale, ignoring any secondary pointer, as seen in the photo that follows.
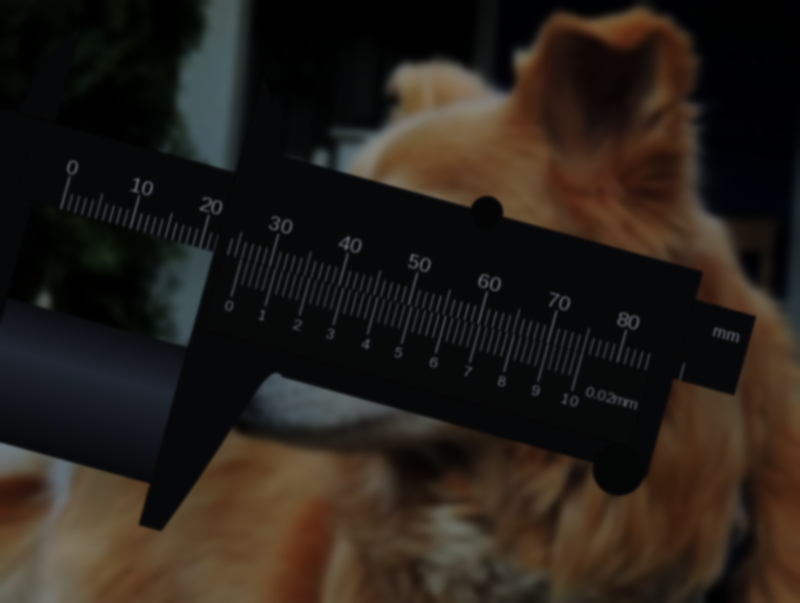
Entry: 26.0 mm
